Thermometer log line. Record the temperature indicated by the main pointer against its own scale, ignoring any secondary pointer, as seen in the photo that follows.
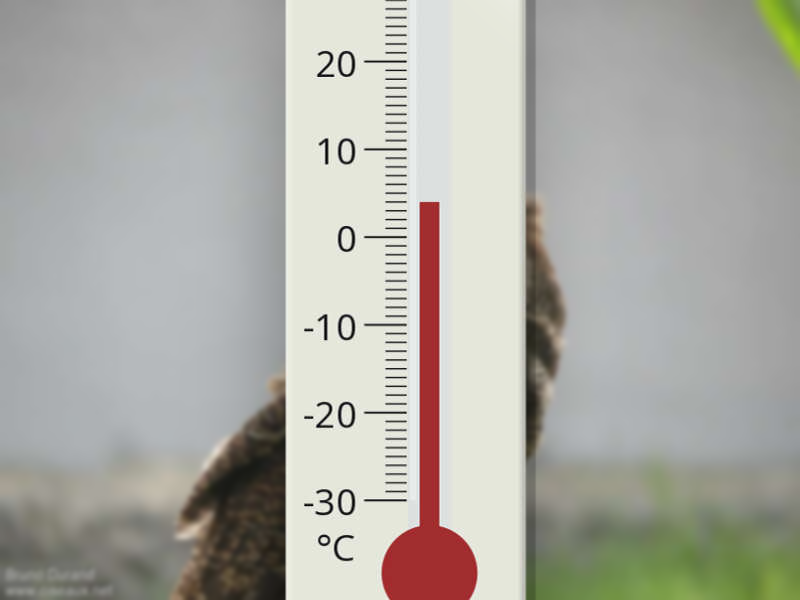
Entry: 4 °C
